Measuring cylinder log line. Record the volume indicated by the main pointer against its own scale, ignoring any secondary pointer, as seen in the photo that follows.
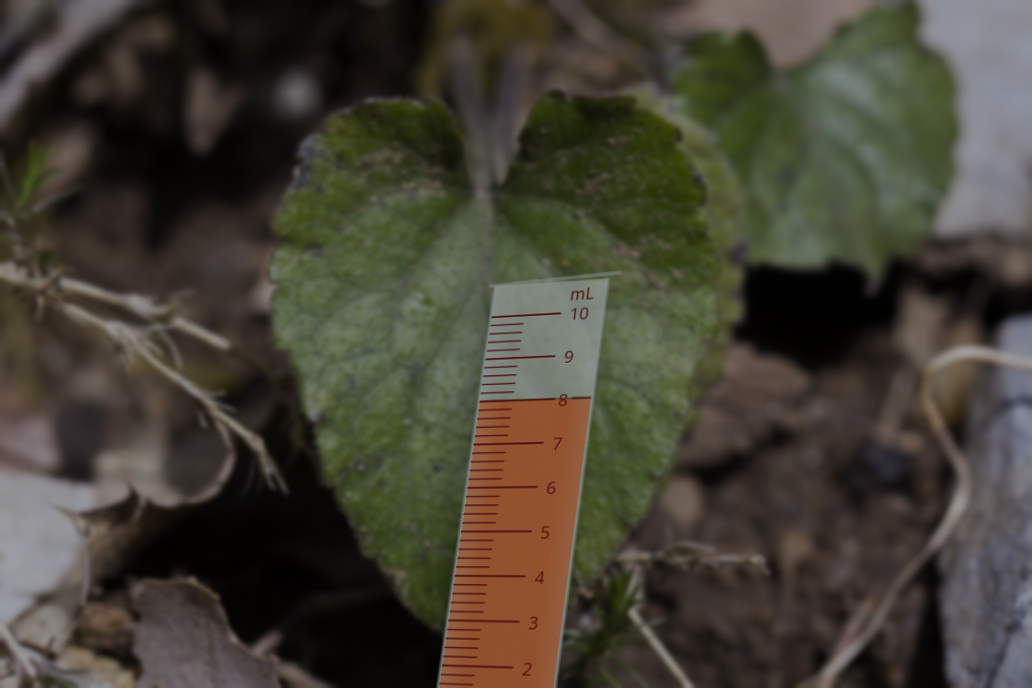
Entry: 8 mL
